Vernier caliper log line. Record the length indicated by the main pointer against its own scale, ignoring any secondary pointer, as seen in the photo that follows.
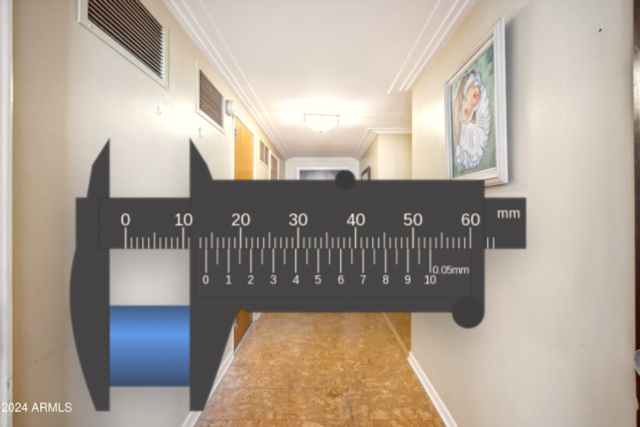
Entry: 14.0 mm
